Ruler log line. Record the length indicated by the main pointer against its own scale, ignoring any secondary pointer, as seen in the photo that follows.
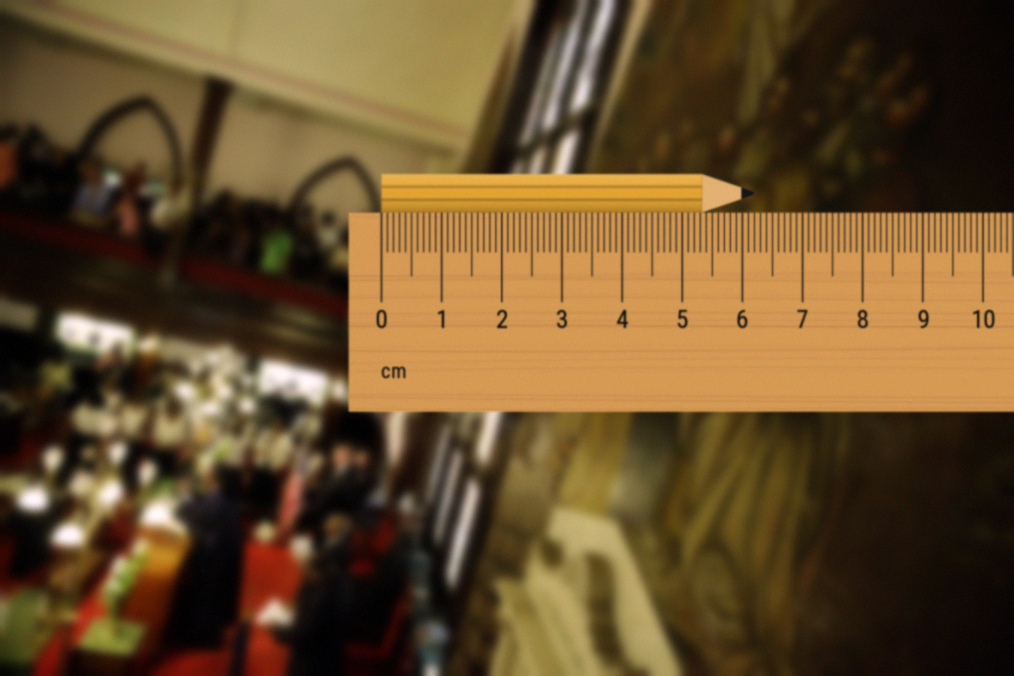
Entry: 6.2 cm
